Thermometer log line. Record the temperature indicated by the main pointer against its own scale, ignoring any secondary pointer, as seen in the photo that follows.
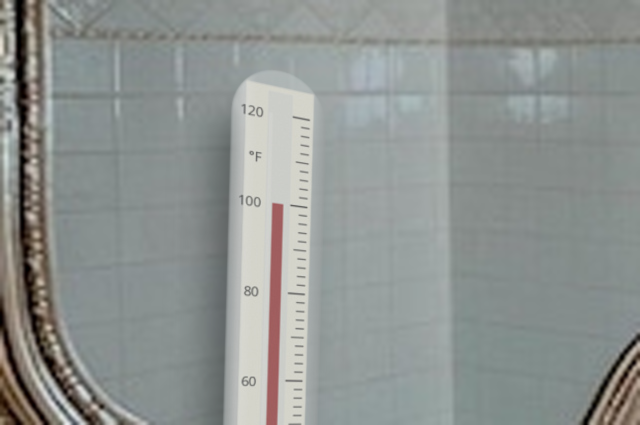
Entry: 100 °F
